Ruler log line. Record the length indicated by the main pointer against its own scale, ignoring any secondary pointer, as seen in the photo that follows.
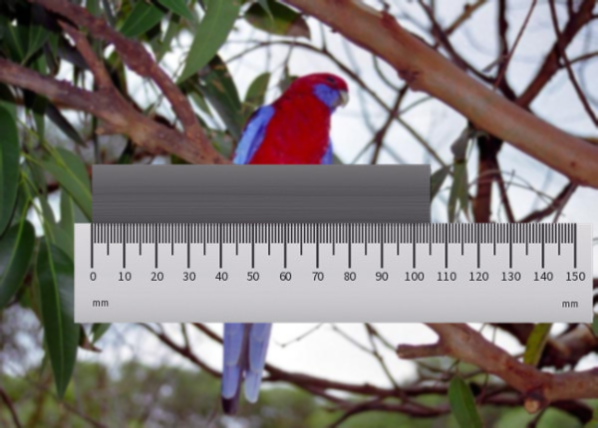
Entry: 105 mm
